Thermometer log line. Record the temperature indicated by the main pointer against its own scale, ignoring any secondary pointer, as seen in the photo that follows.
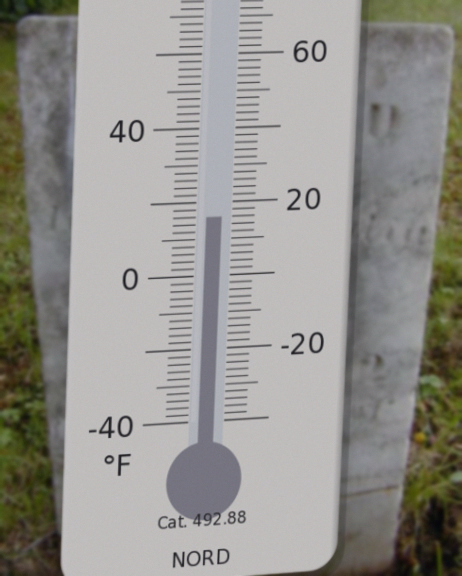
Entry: 16 °F
